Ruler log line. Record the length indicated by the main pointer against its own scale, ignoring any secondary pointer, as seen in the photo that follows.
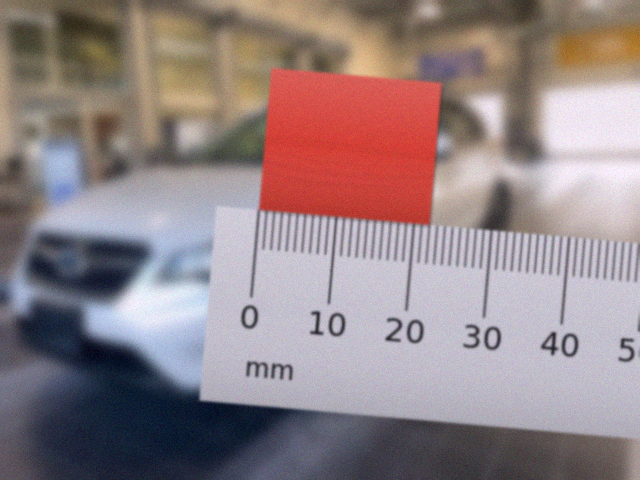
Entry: 22 mm
